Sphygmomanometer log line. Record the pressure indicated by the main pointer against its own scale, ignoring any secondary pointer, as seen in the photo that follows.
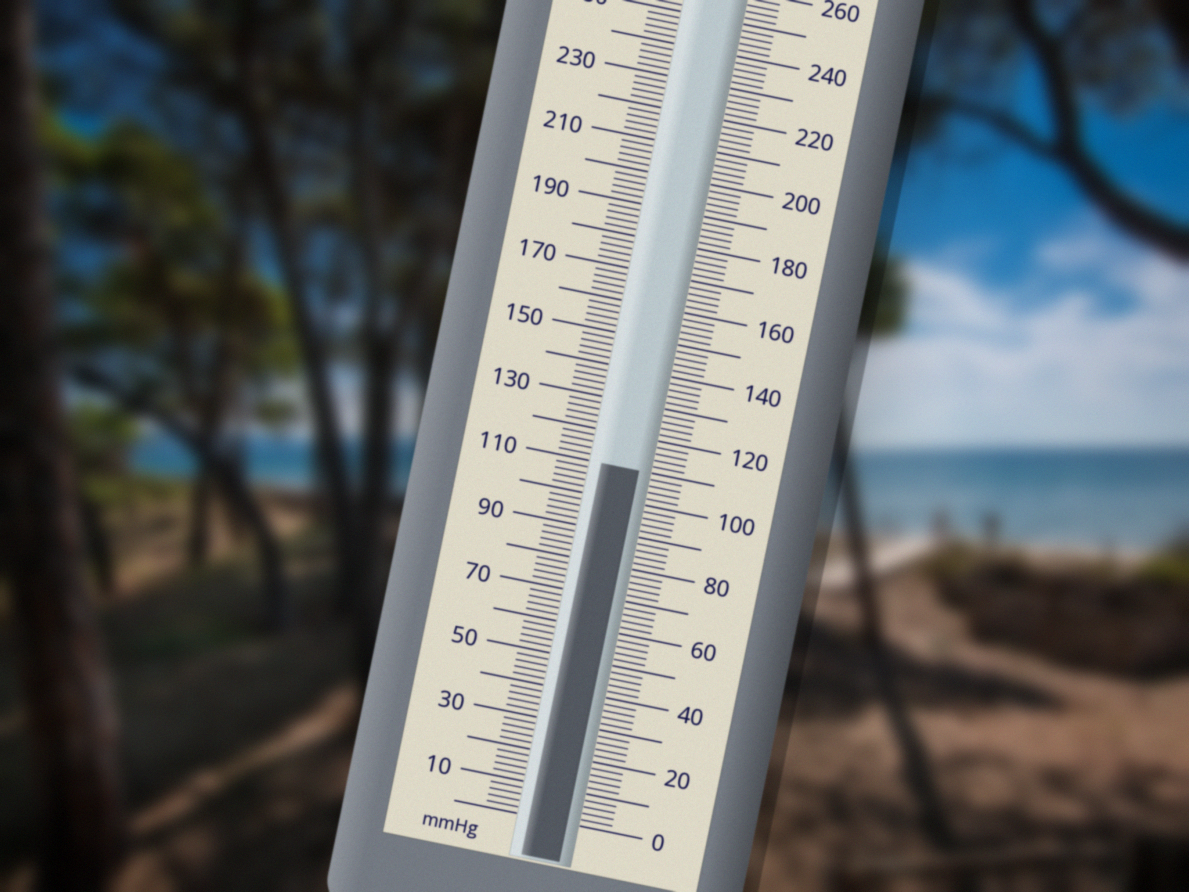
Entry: 110 mmHg
